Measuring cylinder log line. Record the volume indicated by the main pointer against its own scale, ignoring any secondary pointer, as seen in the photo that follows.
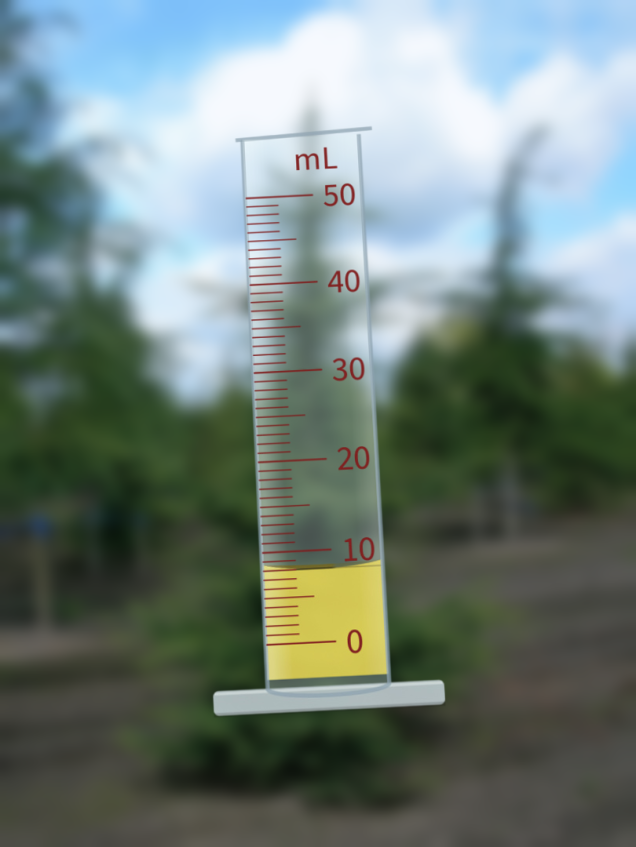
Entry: 8 mL
